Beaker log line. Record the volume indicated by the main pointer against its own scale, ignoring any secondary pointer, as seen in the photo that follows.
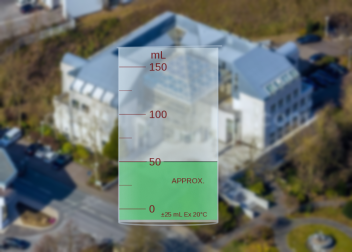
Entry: 50 mL
